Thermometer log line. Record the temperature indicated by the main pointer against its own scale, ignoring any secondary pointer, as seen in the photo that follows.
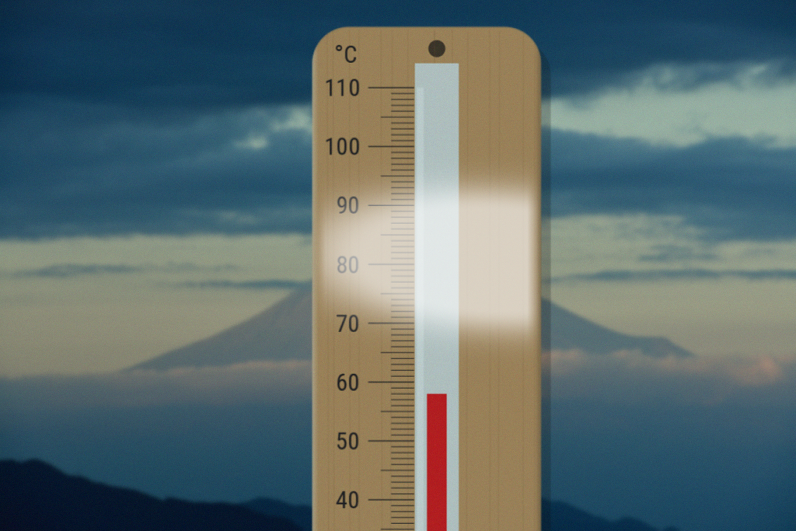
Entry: 58 °C
